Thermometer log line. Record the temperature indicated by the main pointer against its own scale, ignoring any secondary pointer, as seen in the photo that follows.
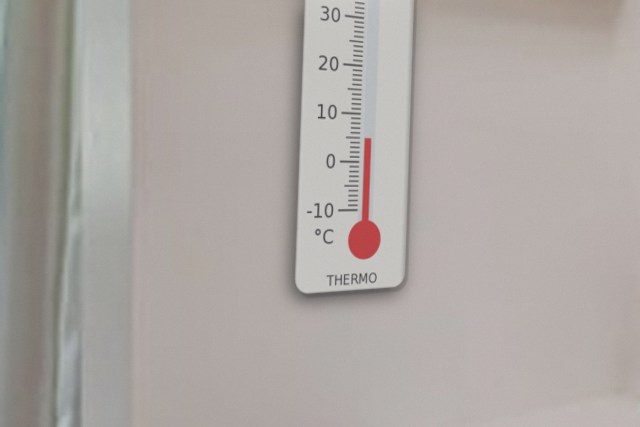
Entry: 5 °C
